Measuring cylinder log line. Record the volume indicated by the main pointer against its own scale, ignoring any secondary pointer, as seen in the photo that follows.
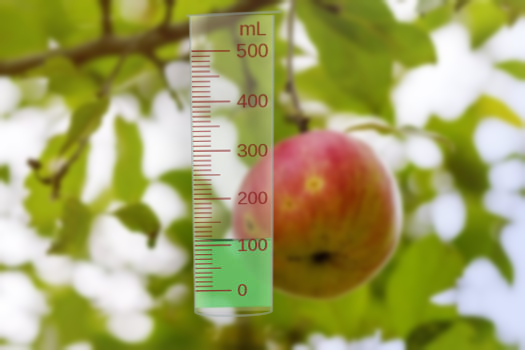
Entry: 110 mL
